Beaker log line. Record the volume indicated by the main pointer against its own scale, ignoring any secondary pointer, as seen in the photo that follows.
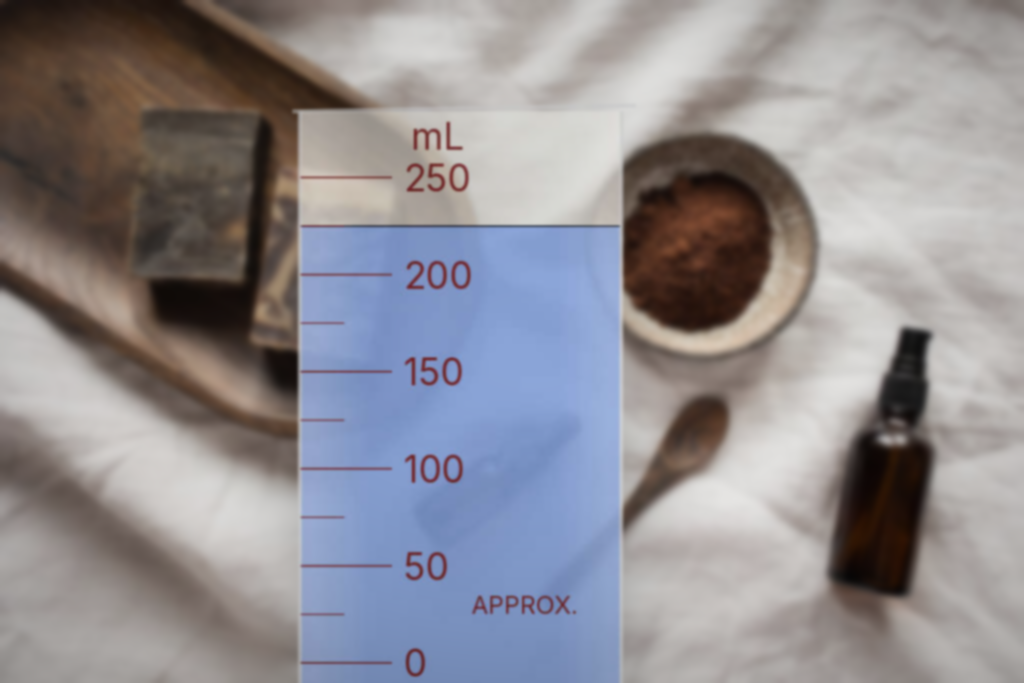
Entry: 225 mL
